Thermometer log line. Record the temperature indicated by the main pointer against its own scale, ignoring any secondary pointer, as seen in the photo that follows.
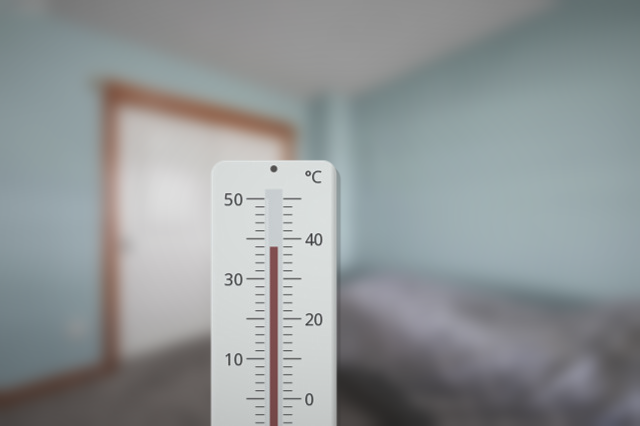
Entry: 38 °C
